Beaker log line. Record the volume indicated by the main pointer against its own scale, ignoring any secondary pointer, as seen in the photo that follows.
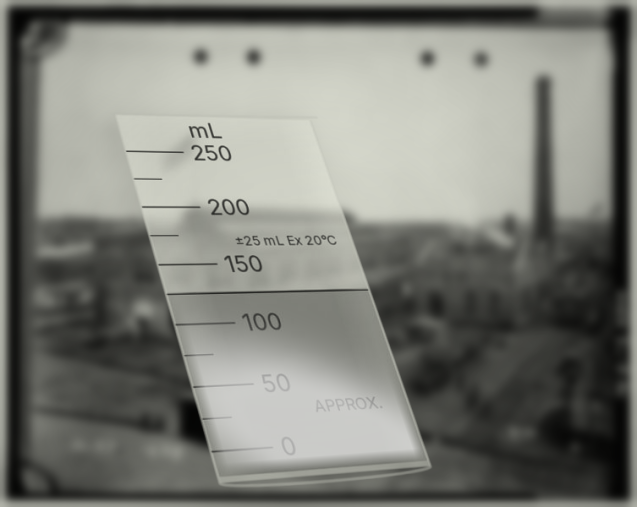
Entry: 125 mL
